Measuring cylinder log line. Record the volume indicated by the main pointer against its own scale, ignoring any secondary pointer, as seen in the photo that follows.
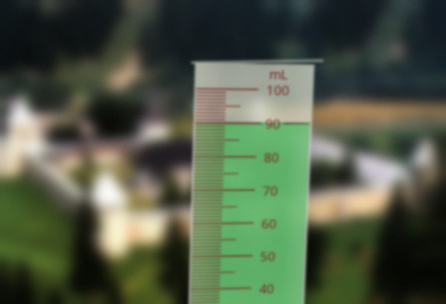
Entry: 90 mL
